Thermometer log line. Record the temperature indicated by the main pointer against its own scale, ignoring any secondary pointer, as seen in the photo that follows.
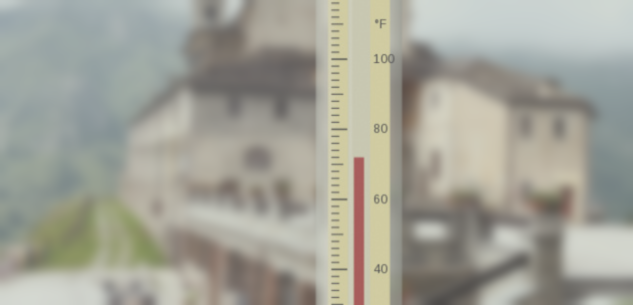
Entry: 72 °F
